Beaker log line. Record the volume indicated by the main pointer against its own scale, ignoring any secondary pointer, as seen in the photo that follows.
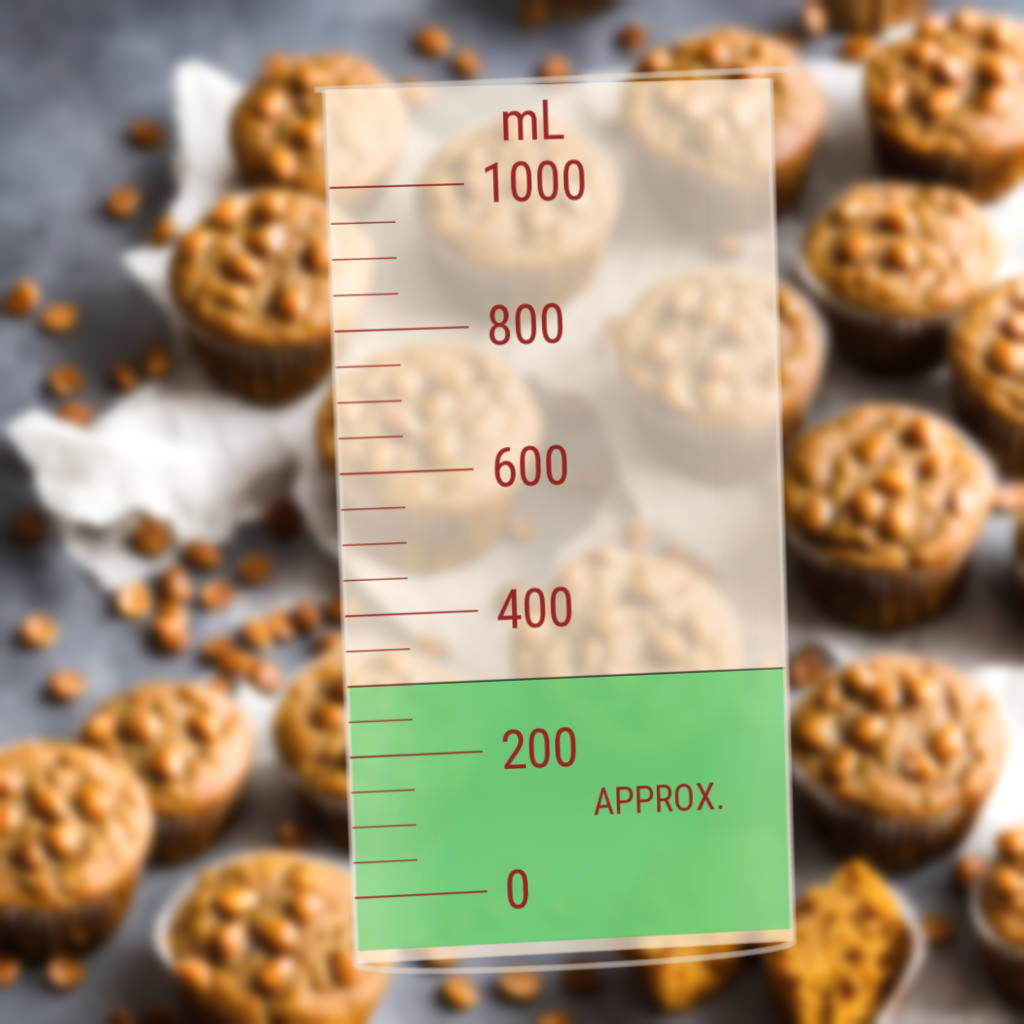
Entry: 300 mL
